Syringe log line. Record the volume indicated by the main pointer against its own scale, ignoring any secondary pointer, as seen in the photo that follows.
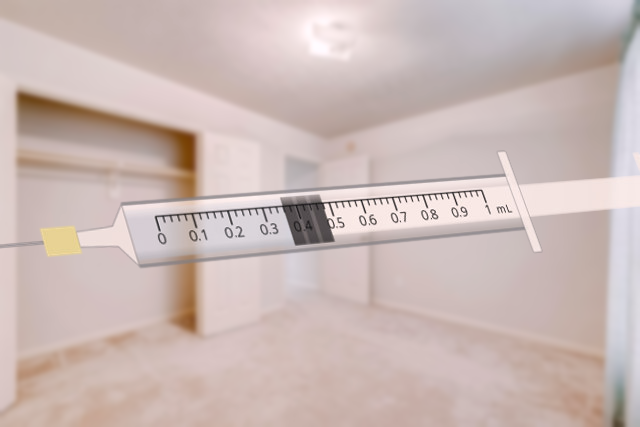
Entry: 0.36 mL
